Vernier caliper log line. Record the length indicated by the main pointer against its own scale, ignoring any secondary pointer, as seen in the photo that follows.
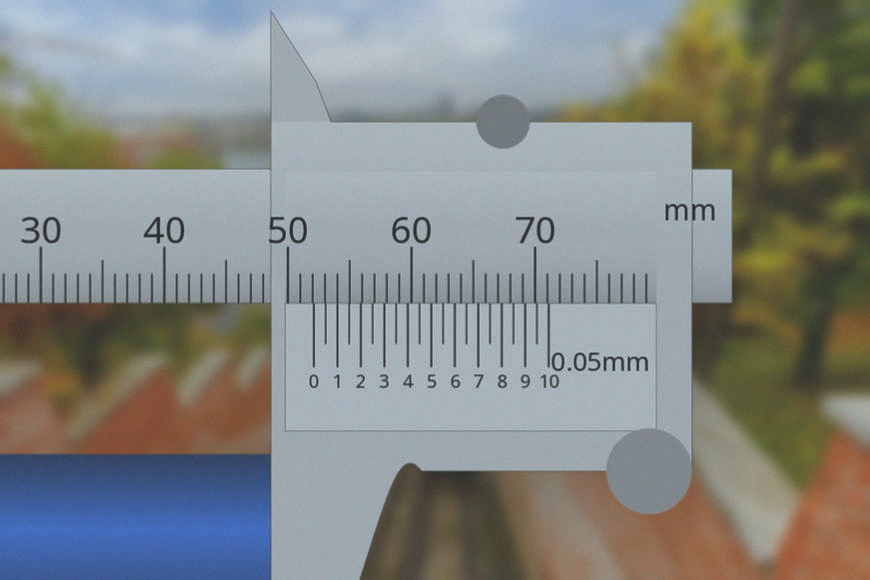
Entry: 52.1 mm
